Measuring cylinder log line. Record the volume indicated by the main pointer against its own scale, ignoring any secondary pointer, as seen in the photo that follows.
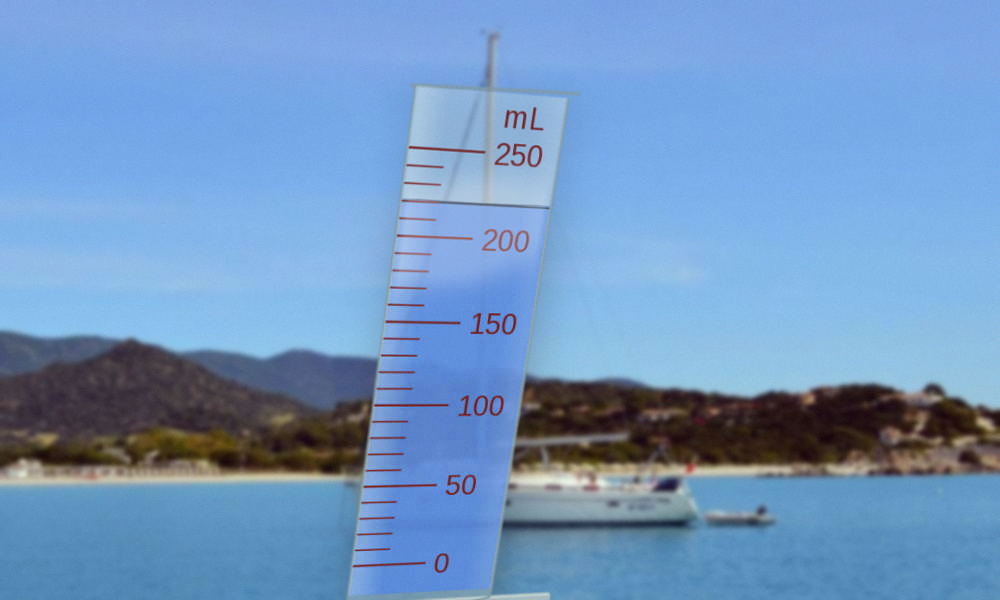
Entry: 220 mL
